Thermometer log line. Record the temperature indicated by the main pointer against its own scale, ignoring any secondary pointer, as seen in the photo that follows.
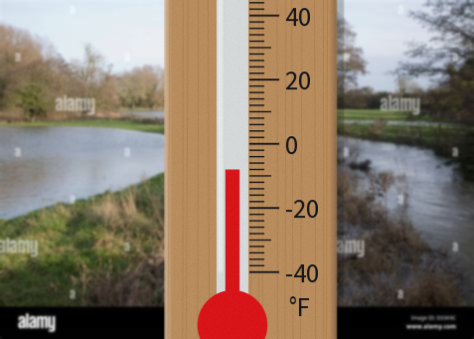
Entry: -8 °F
